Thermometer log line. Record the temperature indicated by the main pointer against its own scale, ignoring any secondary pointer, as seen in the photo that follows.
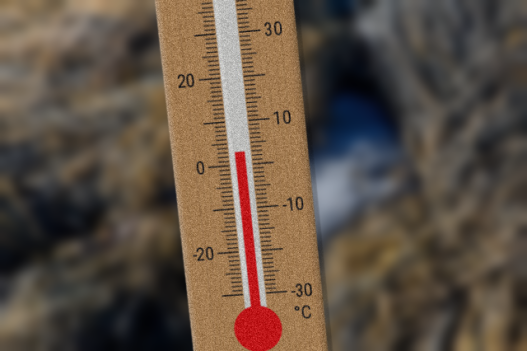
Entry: 3 °C
